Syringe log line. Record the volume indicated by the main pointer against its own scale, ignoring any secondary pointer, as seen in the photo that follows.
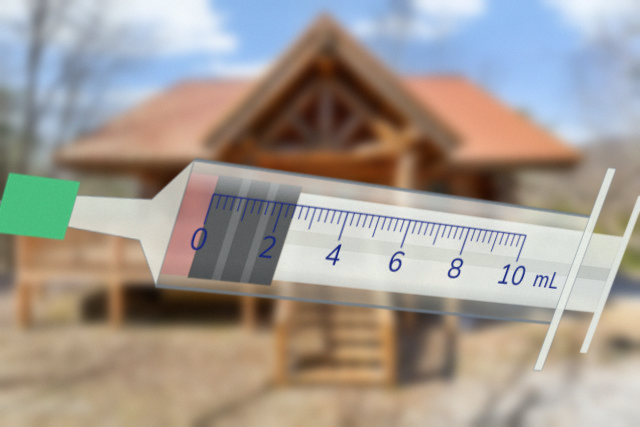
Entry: 0 mL
